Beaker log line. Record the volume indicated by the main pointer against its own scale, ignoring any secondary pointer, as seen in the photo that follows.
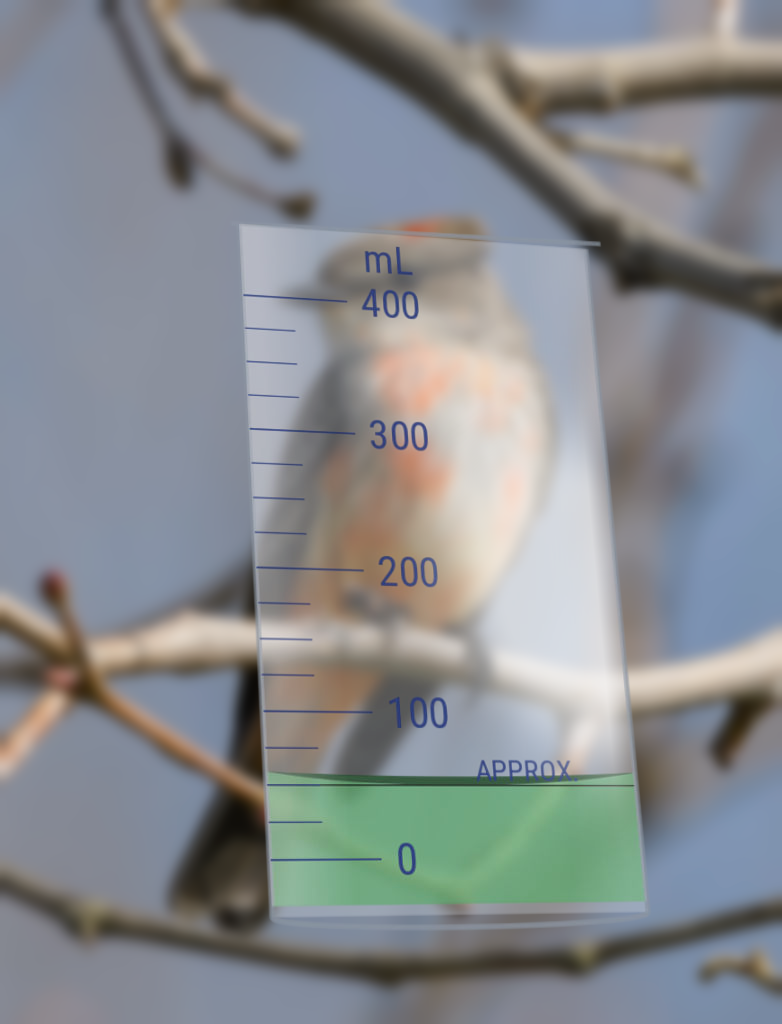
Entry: 50 mL
